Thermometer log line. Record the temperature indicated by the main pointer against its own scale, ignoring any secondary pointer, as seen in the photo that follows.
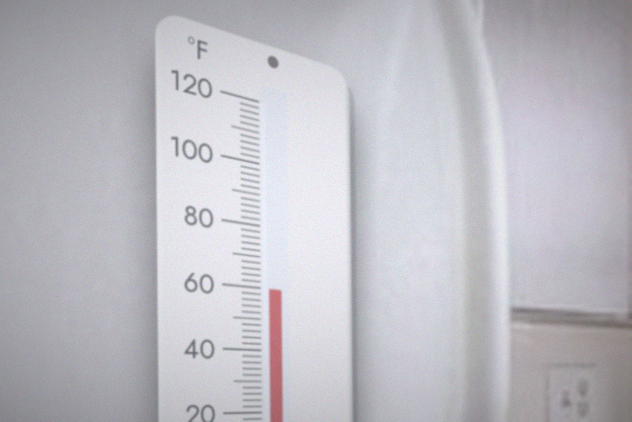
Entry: 60 °F
